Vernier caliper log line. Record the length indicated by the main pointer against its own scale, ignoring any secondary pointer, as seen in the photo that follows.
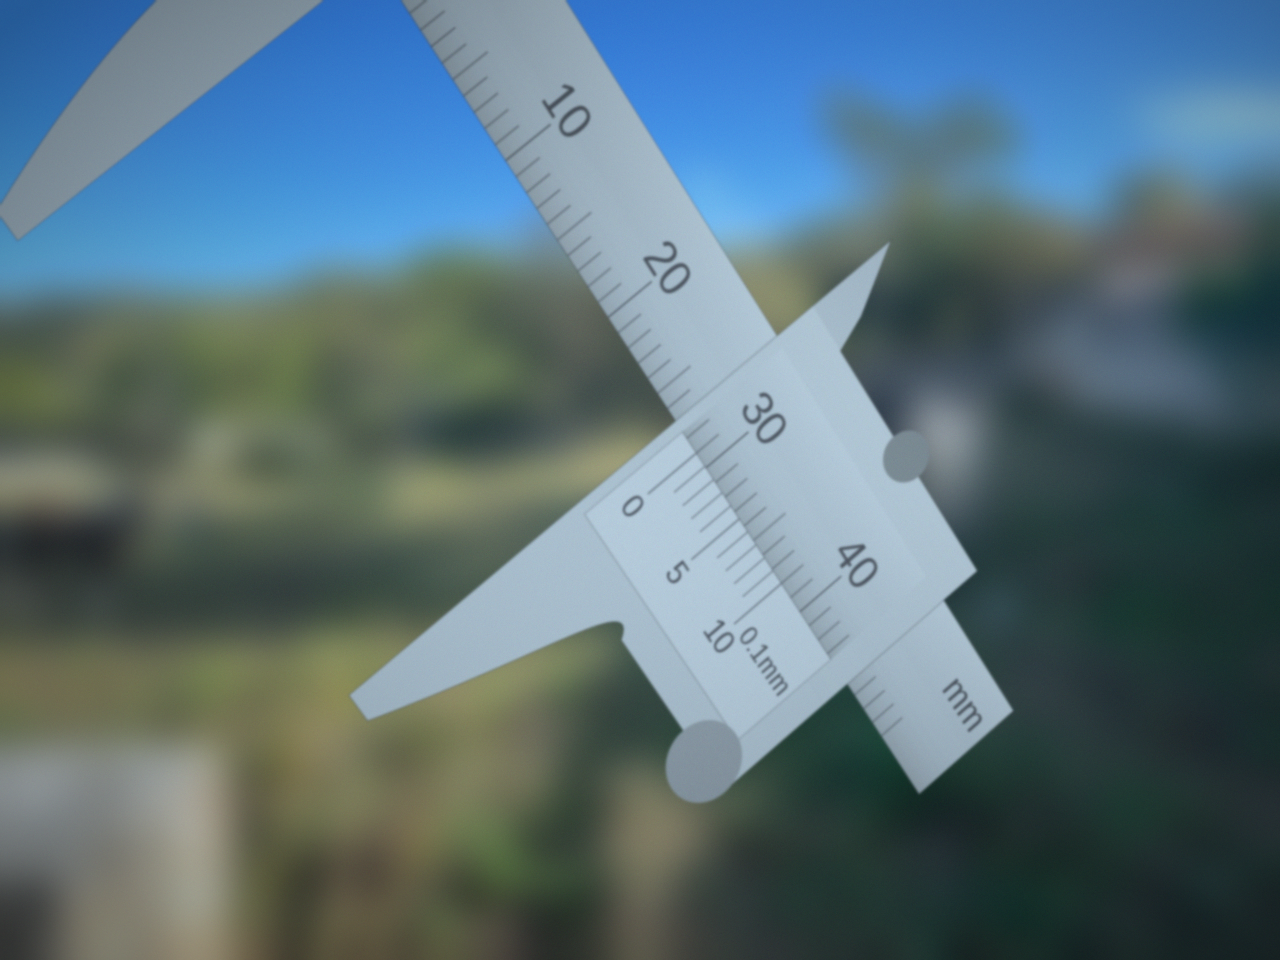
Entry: 29.0 mm
